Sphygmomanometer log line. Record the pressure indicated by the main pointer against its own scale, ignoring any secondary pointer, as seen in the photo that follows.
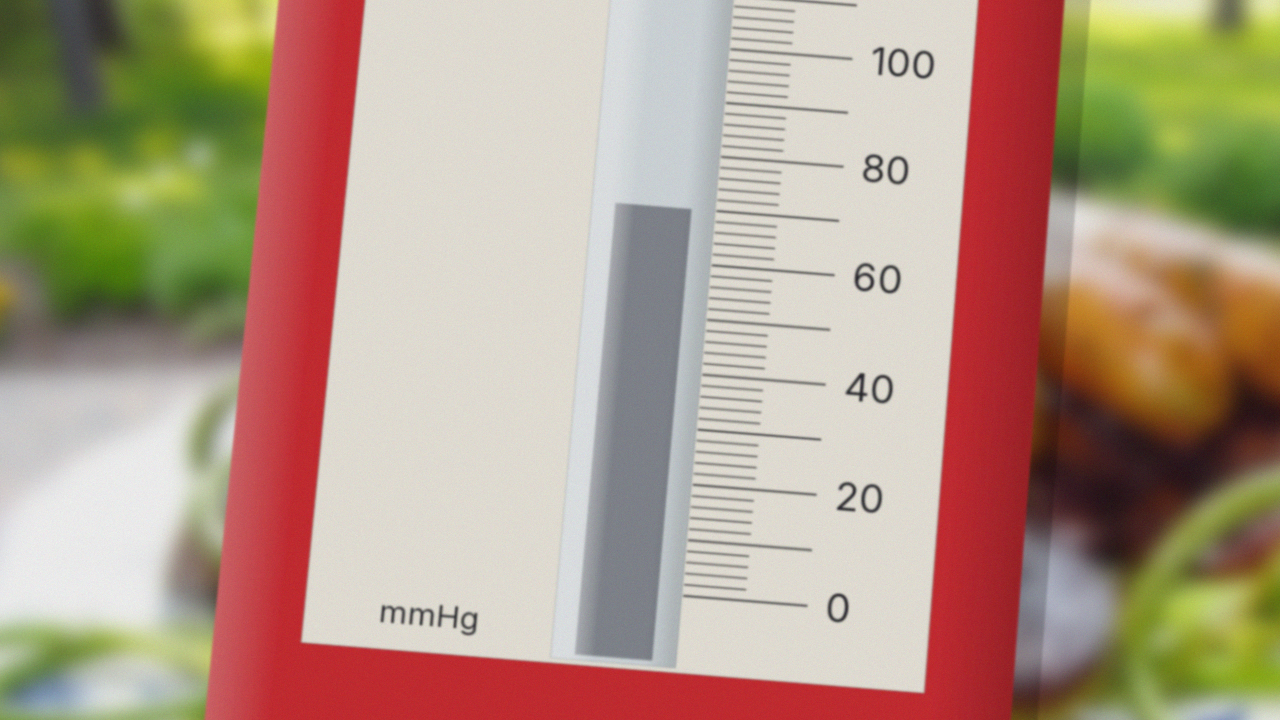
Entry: 70 mmHg
